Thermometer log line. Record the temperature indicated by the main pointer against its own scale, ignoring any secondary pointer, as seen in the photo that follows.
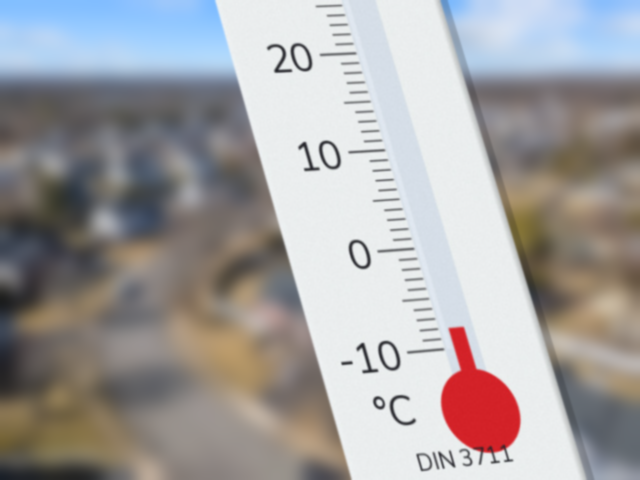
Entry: -8 °C
